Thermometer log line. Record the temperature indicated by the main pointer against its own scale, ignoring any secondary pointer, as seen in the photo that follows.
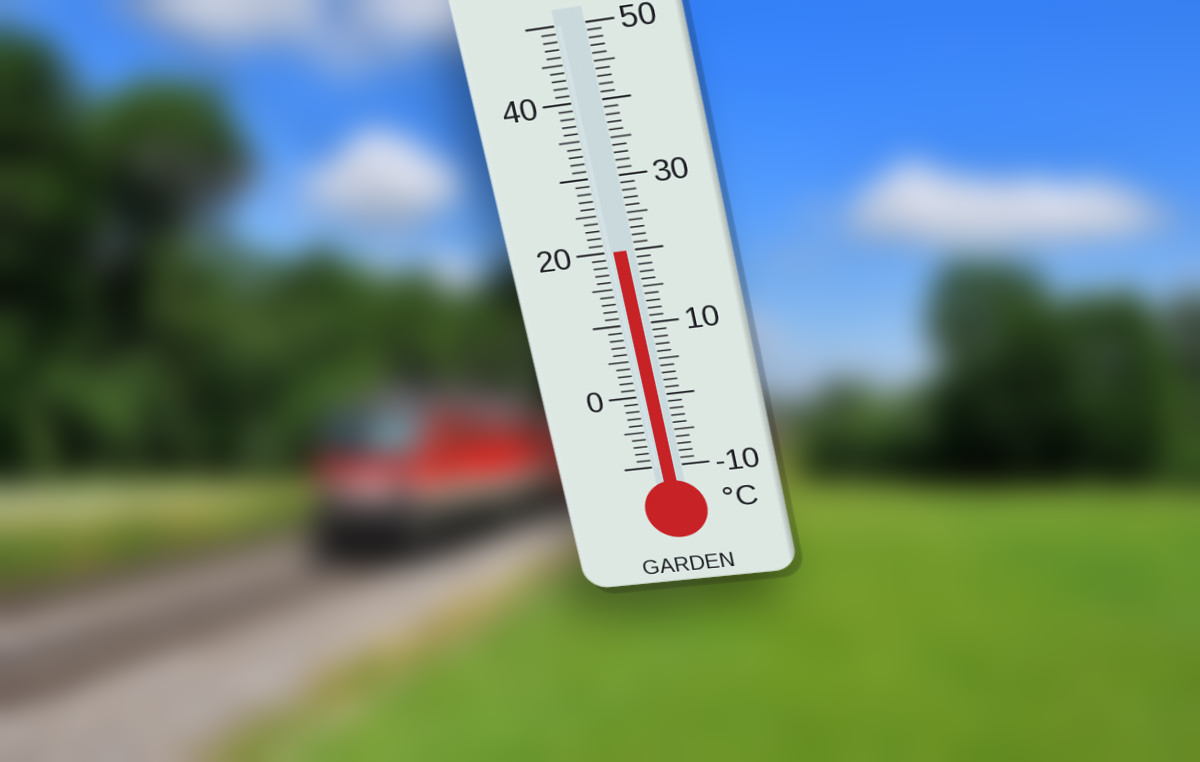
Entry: 20 °C
